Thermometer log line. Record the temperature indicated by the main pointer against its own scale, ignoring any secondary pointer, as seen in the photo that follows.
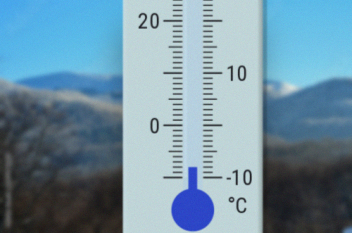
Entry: -8 °C
